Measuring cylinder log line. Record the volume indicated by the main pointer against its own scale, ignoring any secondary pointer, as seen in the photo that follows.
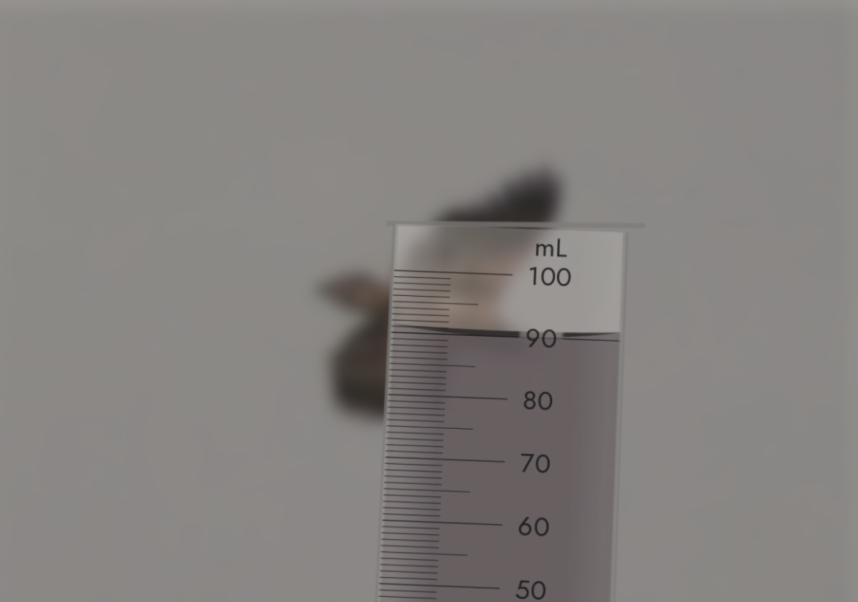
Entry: 90 mL
